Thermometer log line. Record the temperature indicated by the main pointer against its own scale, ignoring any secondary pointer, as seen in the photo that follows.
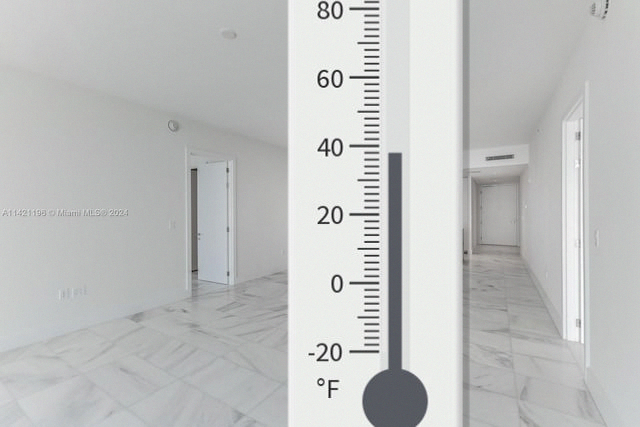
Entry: 38 °F
